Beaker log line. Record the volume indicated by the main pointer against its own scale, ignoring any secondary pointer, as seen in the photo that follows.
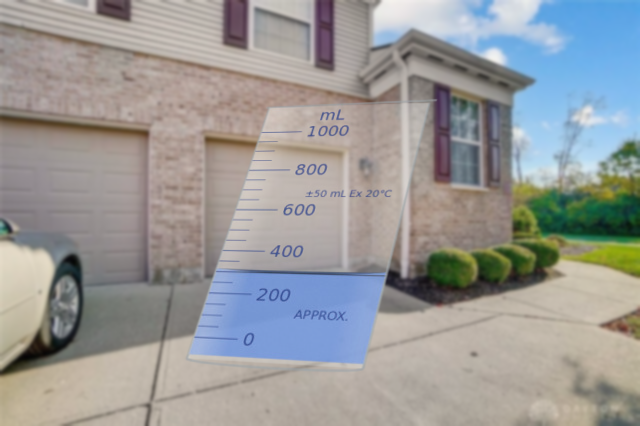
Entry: 300 mL
